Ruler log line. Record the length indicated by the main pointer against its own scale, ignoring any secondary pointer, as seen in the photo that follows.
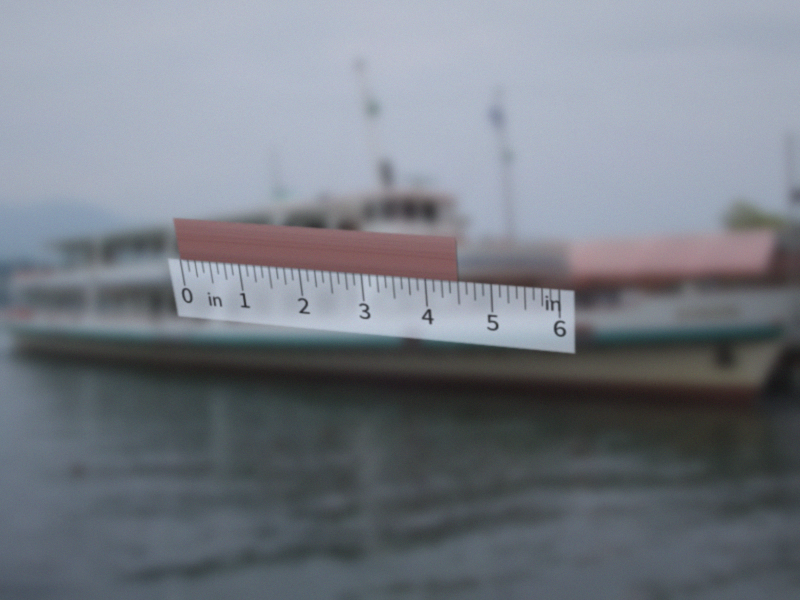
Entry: 4.5 in
